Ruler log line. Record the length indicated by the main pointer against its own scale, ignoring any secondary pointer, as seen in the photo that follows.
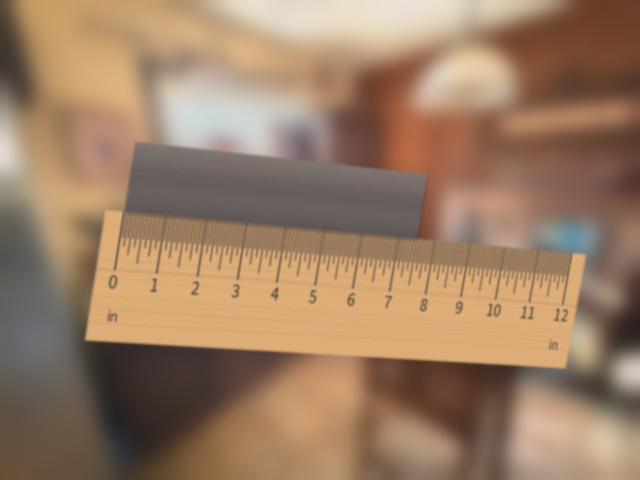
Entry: 7.5 in
